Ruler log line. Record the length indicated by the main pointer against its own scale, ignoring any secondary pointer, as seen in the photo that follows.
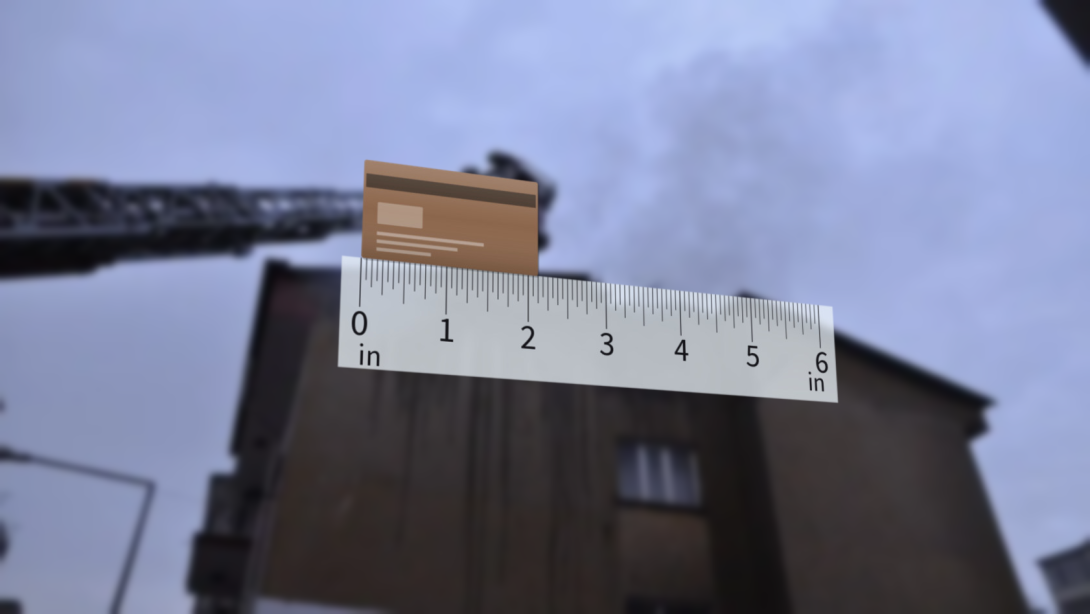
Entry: 2.125 in
